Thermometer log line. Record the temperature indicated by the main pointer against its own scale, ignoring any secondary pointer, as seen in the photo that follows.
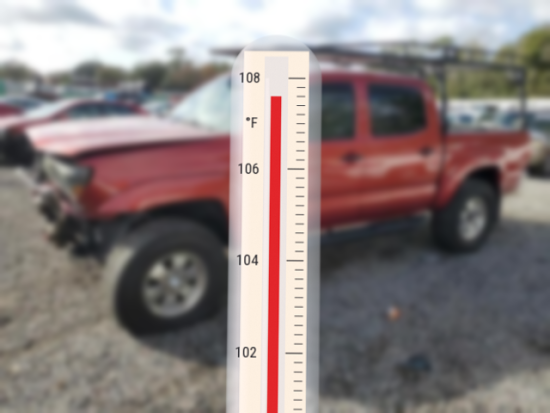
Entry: 107.6 °F
